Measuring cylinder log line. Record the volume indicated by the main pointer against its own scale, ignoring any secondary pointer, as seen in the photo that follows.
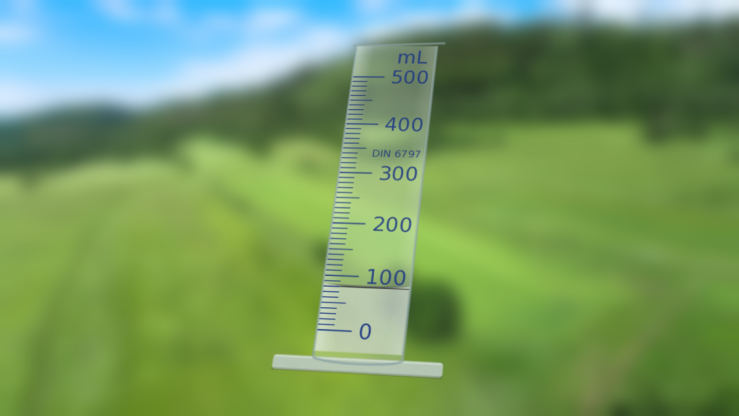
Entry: 80 mL
